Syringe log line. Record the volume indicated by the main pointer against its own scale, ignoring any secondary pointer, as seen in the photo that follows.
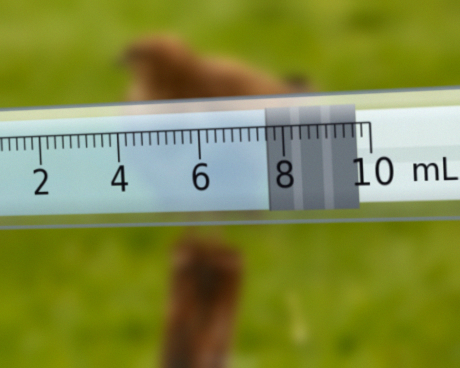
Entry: 7.6 mL
